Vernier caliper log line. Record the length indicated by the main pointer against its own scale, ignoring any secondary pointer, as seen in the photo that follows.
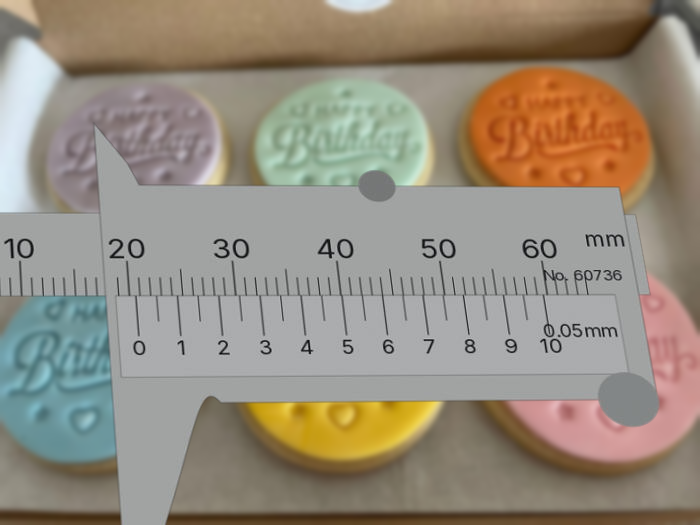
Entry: 20.6 mm
